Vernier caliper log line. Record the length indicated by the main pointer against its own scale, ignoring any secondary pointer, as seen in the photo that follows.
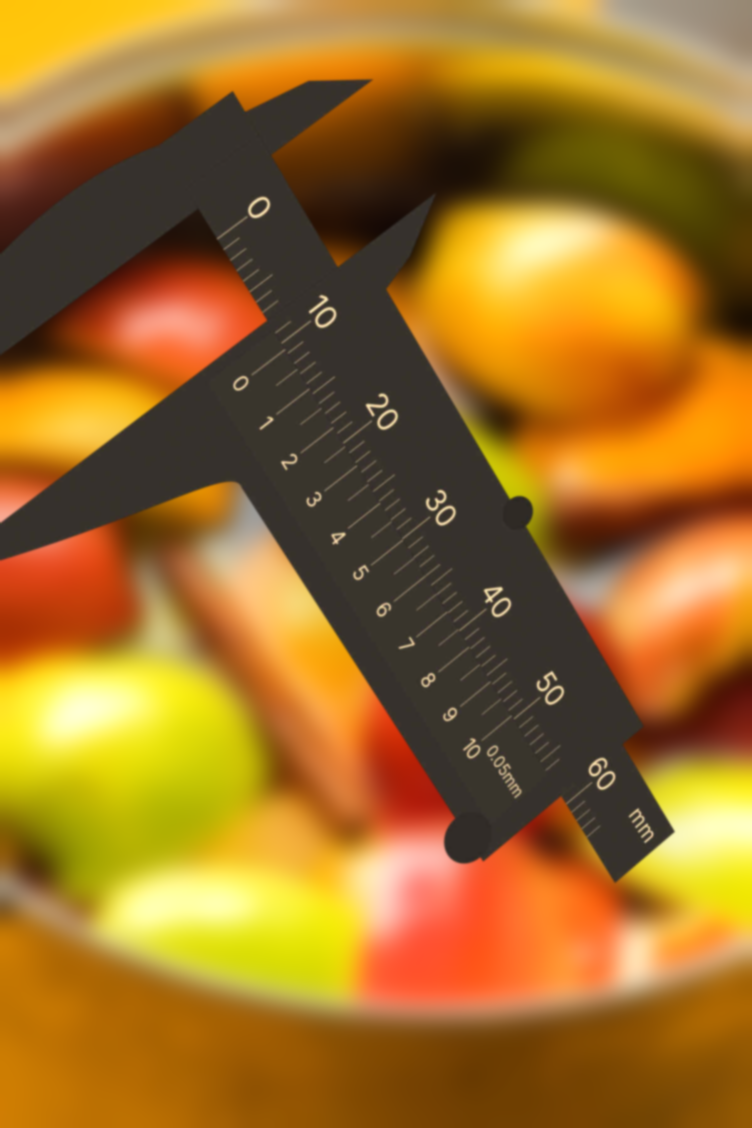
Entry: 10.6 mm
